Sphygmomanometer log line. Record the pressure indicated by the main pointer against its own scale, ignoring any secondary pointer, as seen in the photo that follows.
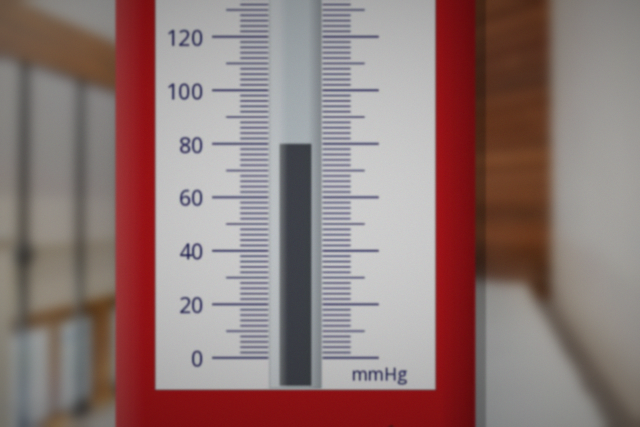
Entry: 80 mmHg
